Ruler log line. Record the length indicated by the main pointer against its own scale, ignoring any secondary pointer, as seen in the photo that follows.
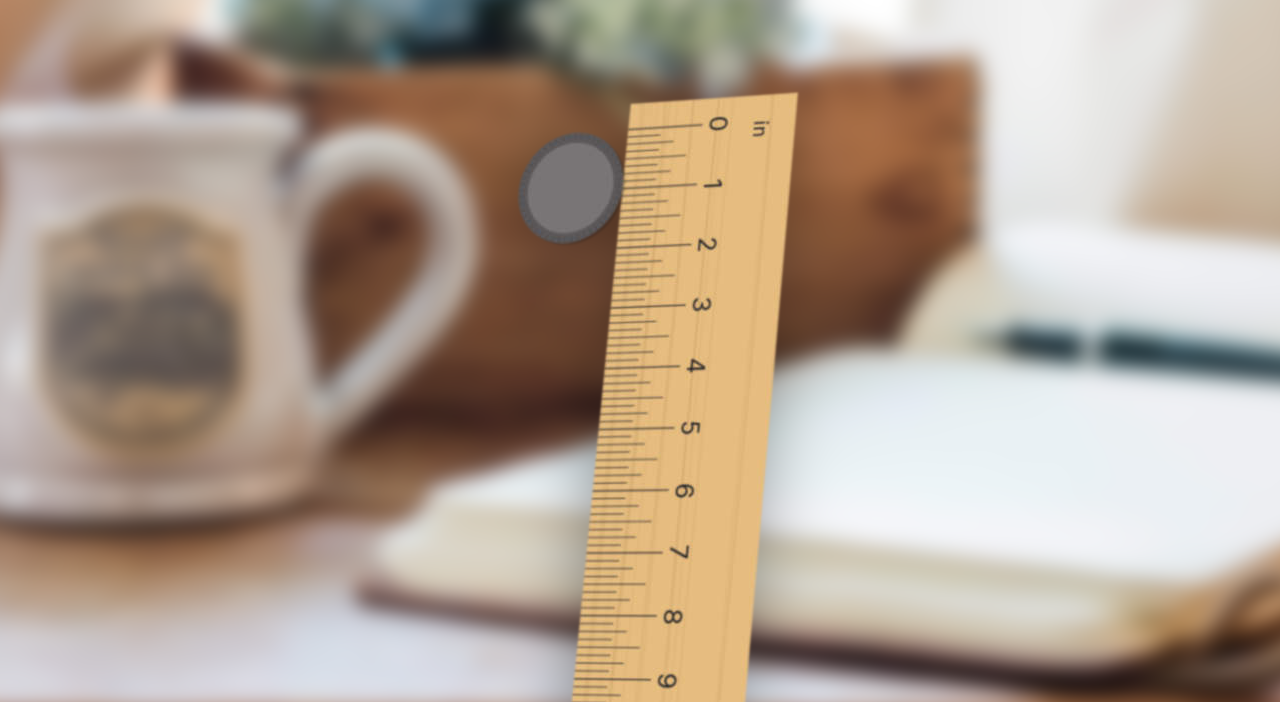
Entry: 1.875 in
